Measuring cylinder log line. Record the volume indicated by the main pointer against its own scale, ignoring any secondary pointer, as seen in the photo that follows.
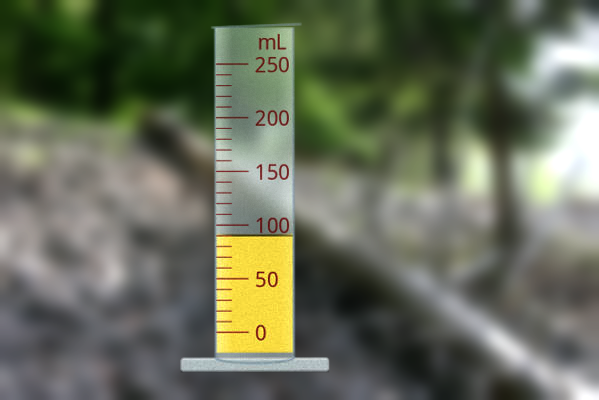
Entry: 90 mL
